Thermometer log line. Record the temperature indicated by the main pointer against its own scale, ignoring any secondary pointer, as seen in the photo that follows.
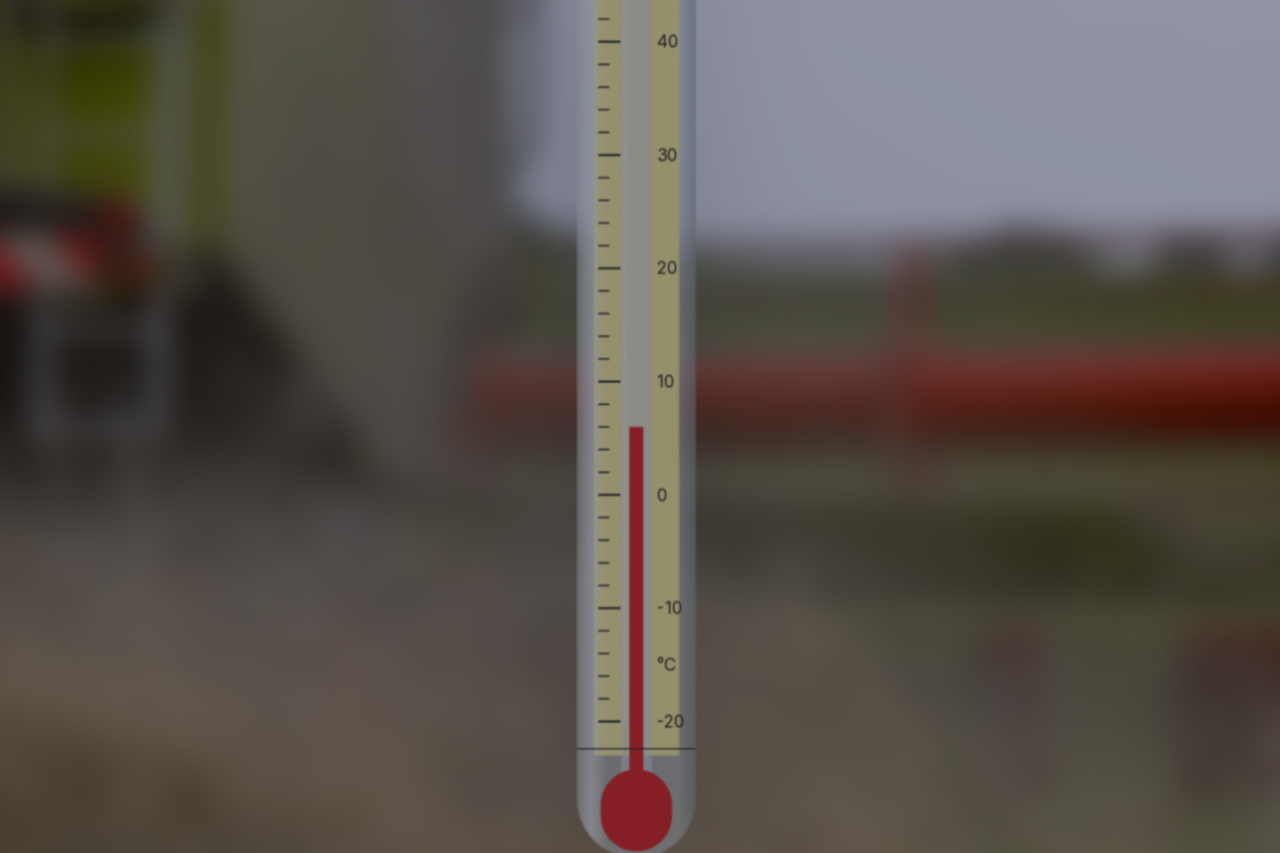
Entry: 6 °C
